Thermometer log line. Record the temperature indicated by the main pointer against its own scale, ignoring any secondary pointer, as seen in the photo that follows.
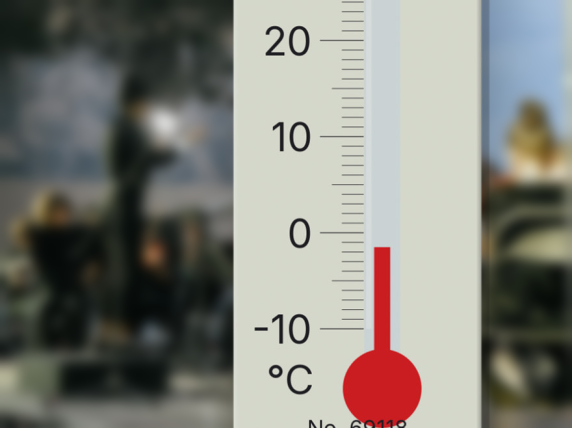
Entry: -1.5 °C
